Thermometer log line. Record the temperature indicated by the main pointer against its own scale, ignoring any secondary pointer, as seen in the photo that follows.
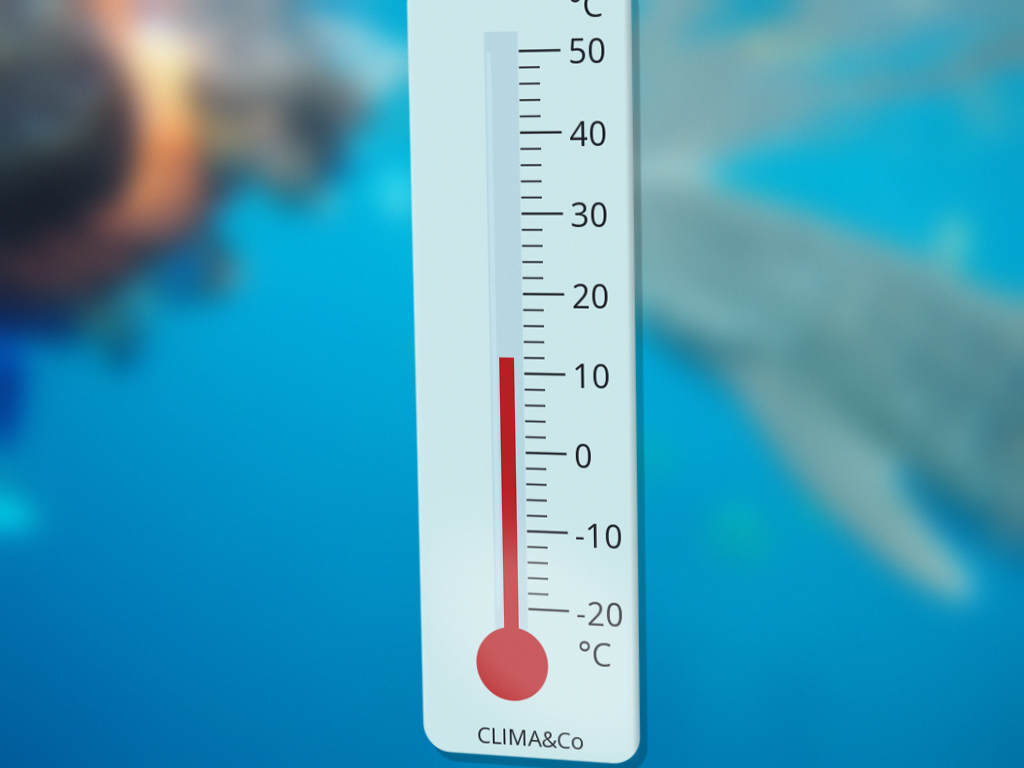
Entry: 12 °C
